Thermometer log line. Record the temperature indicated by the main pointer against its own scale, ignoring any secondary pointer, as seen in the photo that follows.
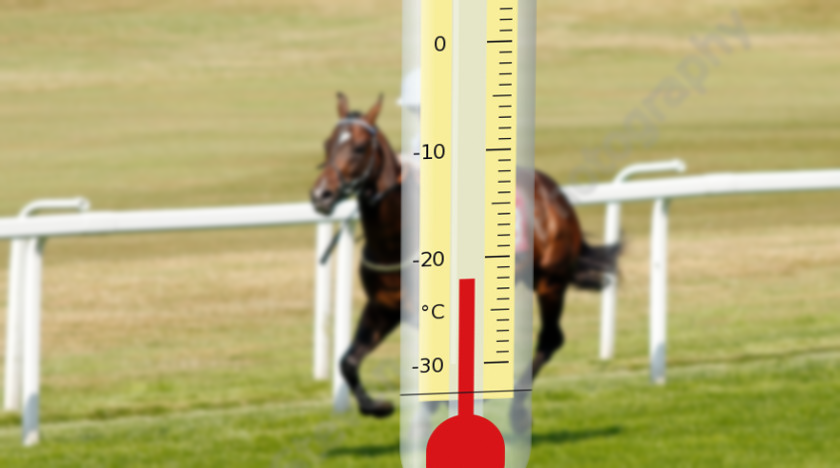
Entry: -22 °C
